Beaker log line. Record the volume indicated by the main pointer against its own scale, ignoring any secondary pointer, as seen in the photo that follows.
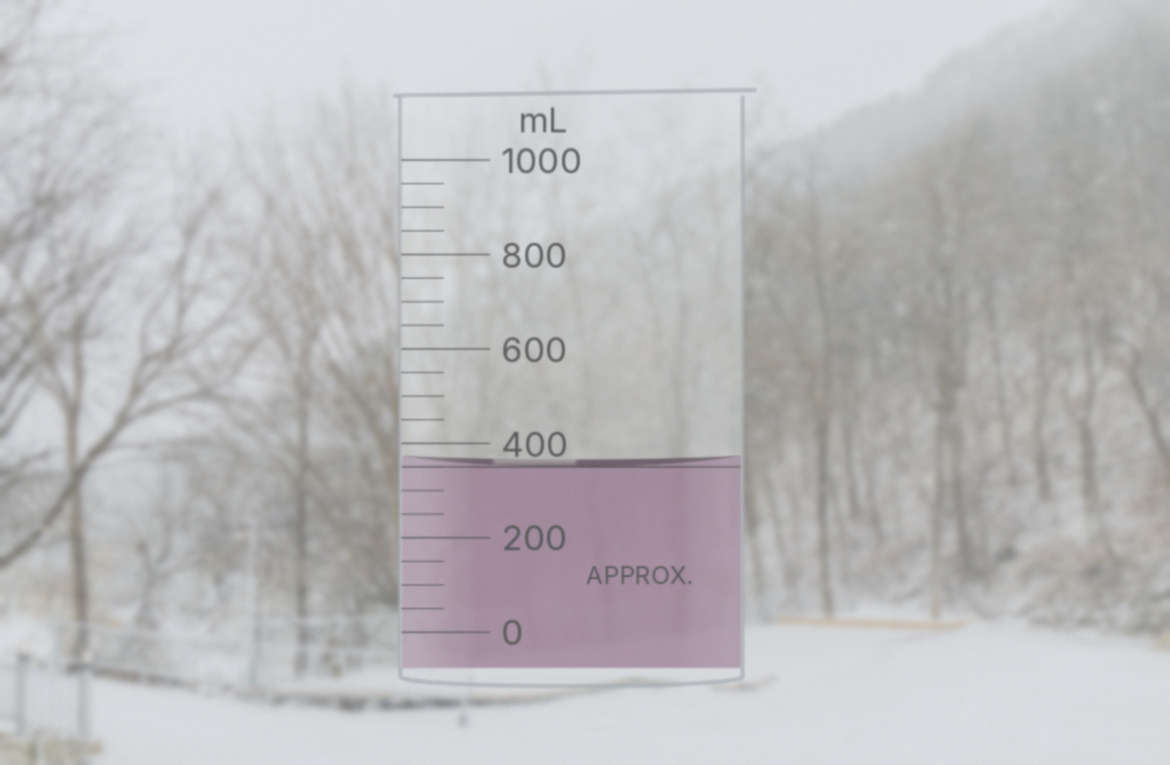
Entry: 350 mL
